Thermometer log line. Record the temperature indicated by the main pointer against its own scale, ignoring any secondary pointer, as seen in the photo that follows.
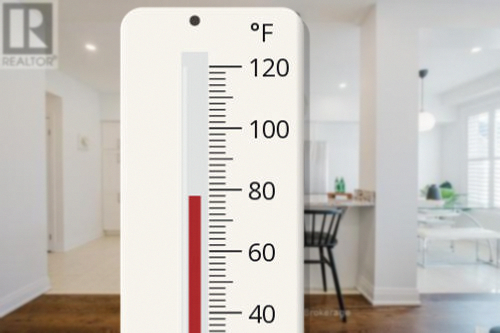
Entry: 78 °F
